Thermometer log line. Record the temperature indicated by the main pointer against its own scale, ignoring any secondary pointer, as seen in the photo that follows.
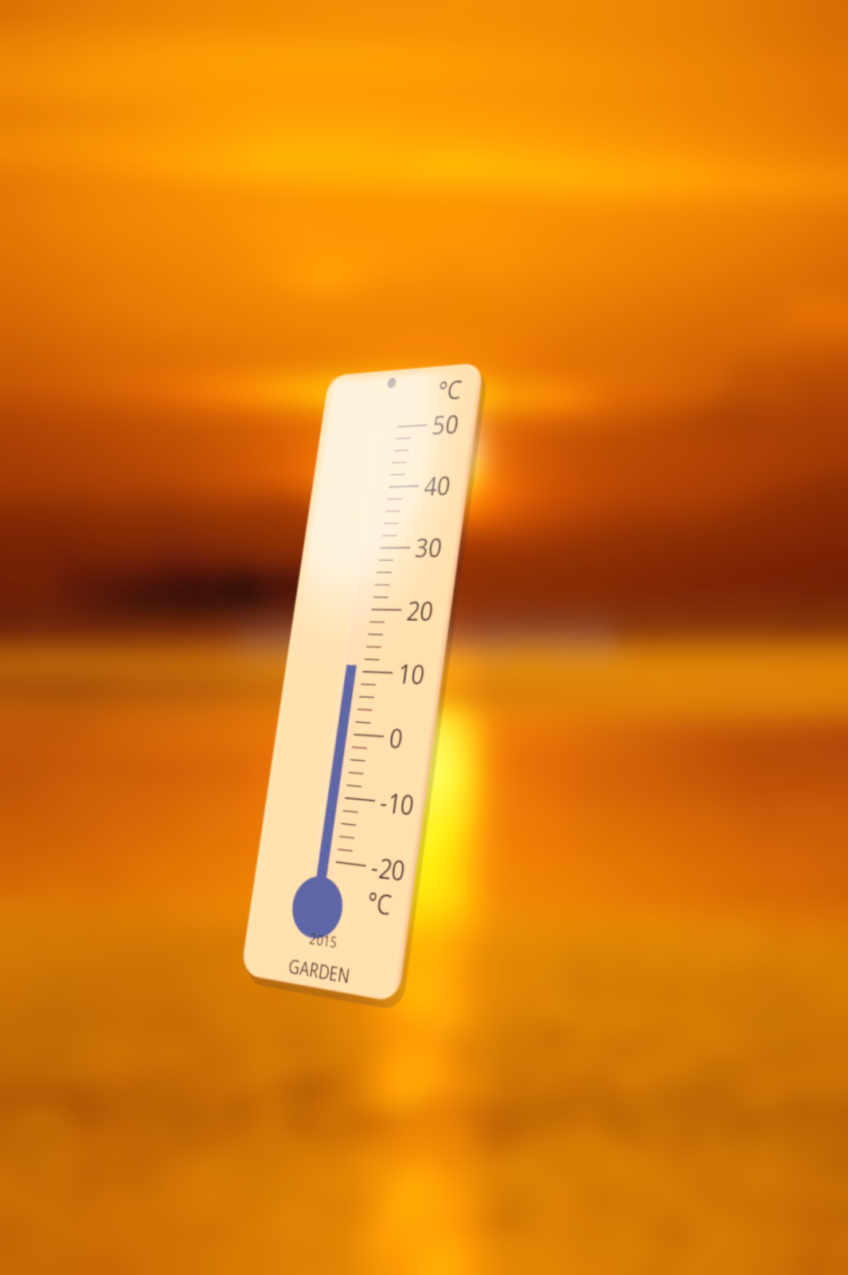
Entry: 11 °C
